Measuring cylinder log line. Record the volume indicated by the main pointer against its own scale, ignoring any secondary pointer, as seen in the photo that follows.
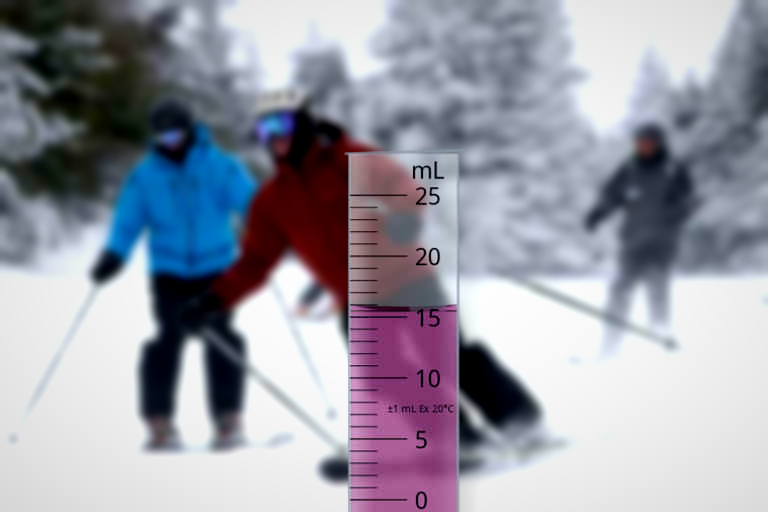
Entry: 15.5 mL
